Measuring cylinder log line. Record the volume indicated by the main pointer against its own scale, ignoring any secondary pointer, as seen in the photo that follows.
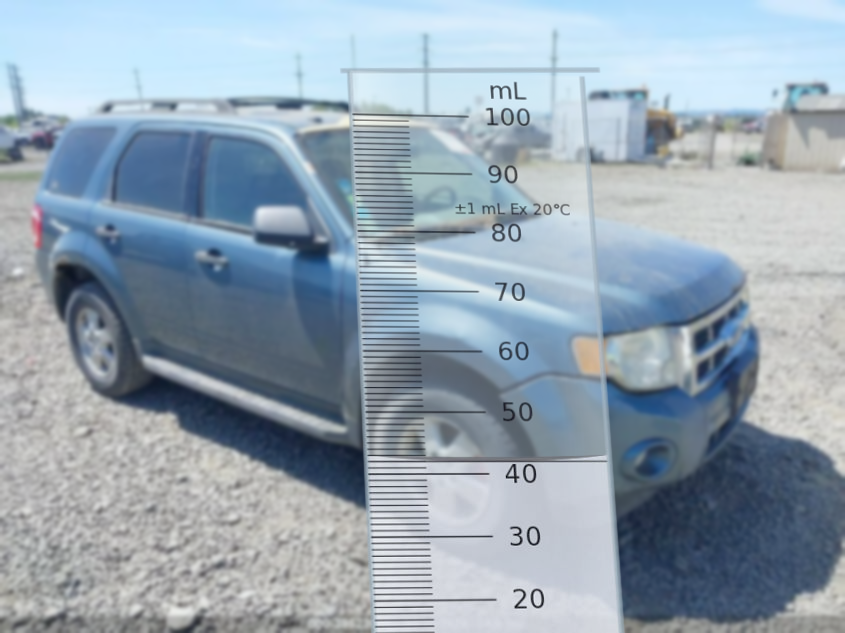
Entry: 42 mL
